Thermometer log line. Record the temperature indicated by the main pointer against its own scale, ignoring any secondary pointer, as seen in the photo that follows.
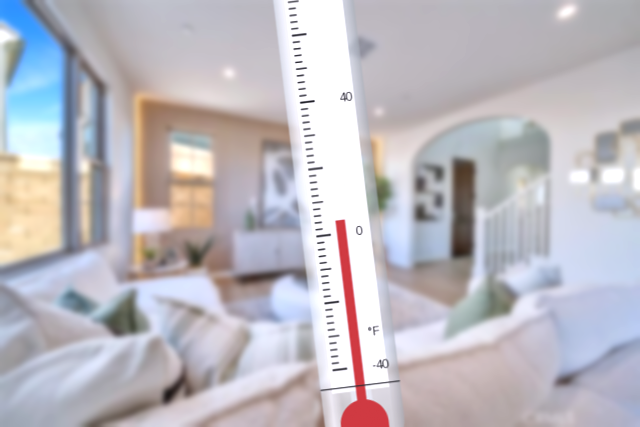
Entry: 4 °F
